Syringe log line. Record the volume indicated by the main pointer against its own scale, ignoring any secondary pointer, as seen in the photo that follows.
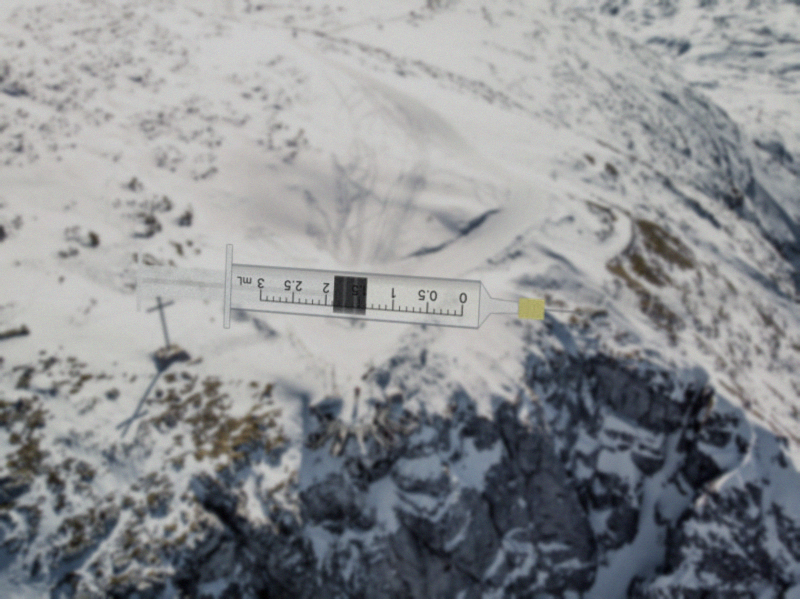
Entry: 1.4 mL
